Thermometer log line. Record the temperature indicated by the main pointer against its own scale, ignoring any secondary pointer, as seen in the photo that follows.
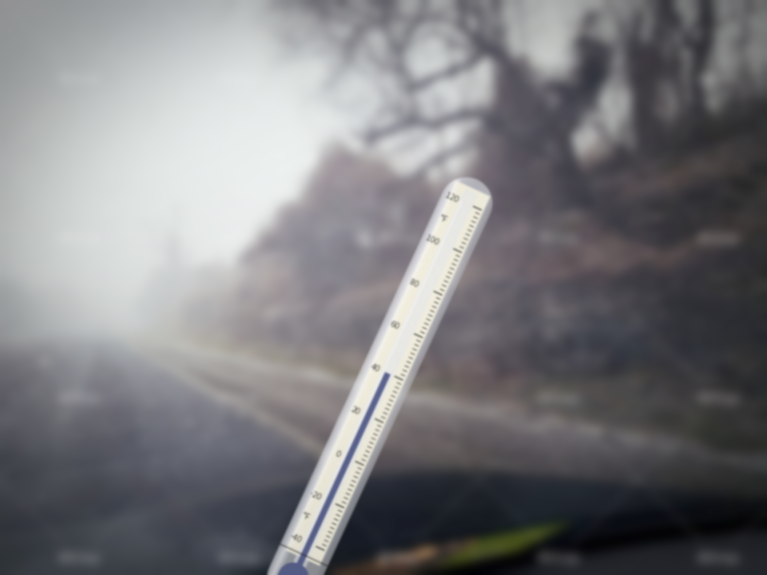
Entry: 40 °F
